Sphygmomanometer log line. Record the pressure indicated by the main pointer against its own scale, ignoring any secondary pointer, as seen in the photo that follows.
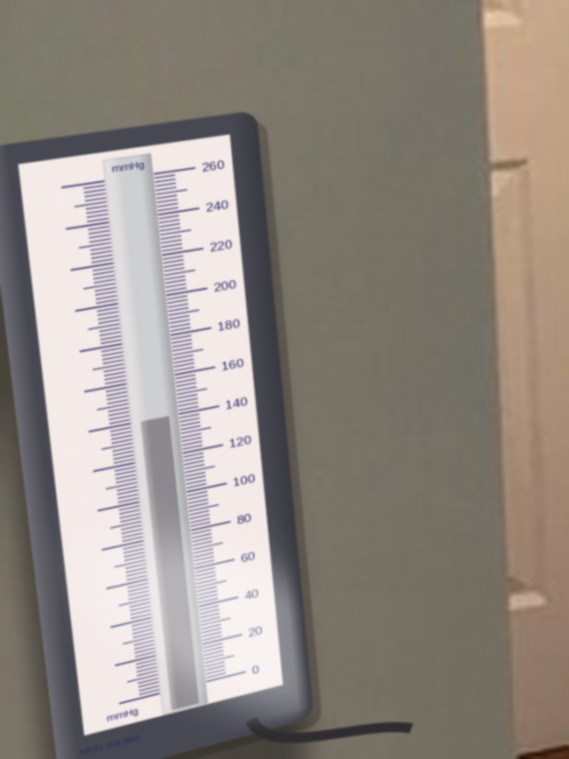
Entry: 140 mmHg
